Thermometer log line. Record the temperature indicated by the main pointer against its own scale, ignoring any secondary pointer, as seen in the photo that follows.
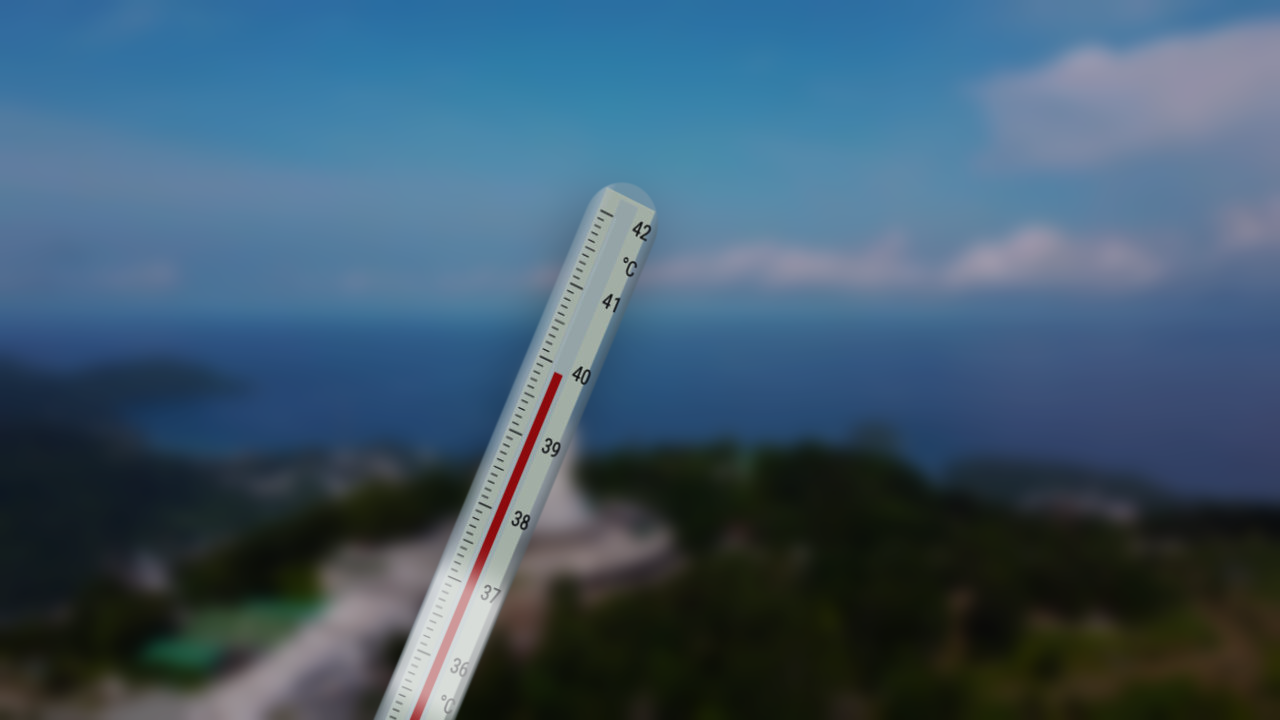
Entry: 39.9 °C
